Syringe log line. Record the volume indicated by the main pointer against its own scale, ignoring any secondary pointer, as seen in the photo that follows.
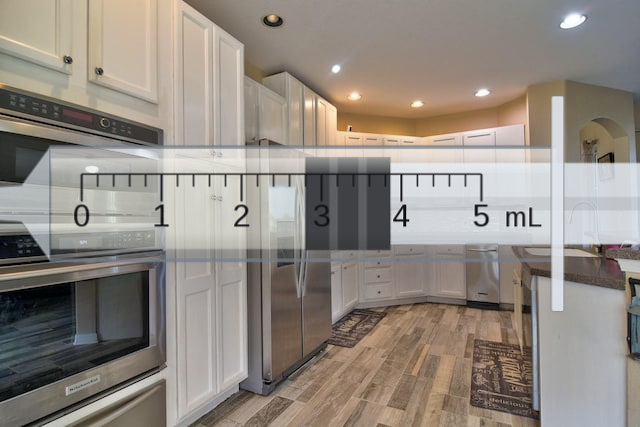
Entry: 2.8 mL
